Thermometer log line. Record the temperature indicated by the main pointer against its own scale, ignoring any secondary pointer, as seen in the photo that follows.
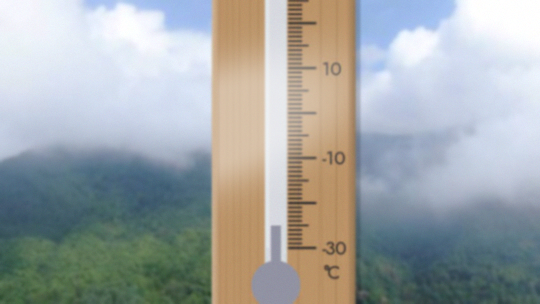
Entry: -25 °C
